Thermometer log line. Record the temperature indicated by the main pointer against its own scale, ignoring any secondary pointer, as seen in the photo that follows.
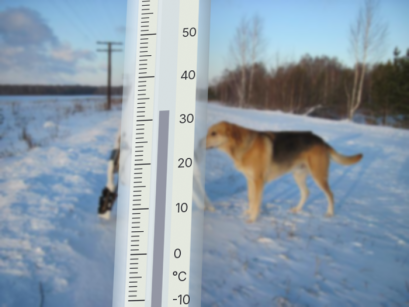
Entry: 32 °C
